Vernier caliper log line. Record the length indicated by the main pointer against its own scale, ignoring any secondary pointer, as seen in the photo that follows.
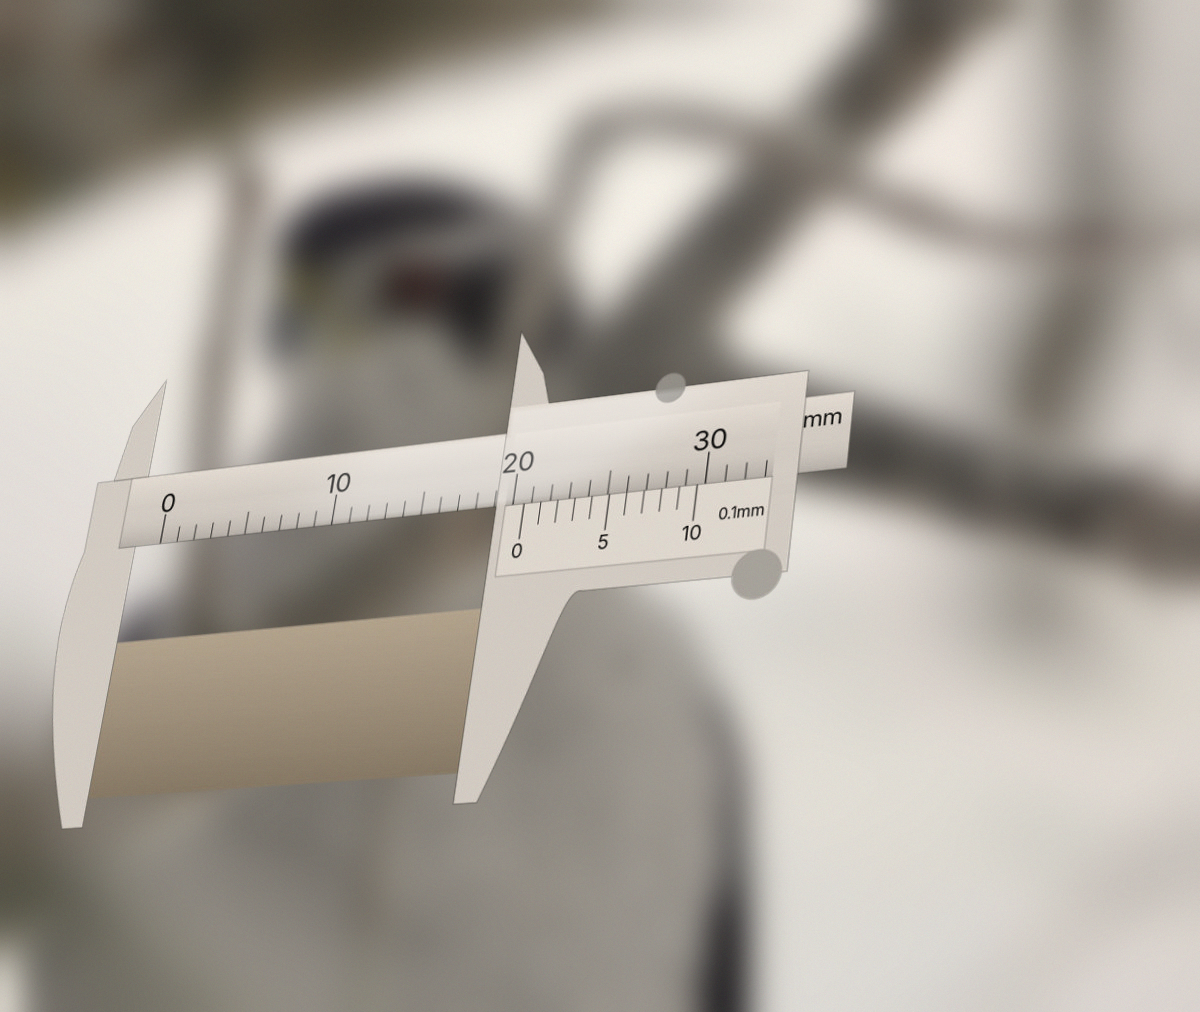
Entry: 20.6 mm
